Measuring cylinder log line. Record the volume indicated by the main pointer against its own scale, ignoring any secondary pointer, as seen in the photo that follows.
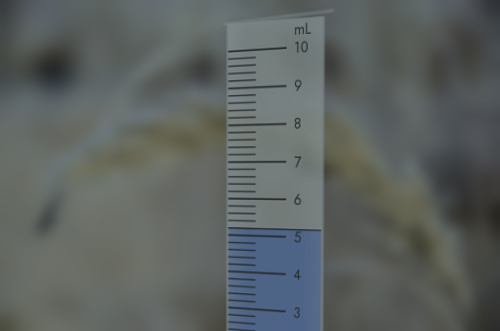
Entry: 5.2 mL
